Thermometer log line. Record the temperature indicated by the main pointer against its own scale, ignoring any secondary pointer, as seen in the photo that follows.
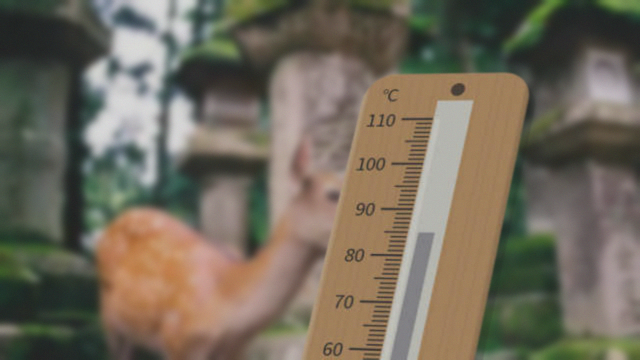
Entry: 85 °C
